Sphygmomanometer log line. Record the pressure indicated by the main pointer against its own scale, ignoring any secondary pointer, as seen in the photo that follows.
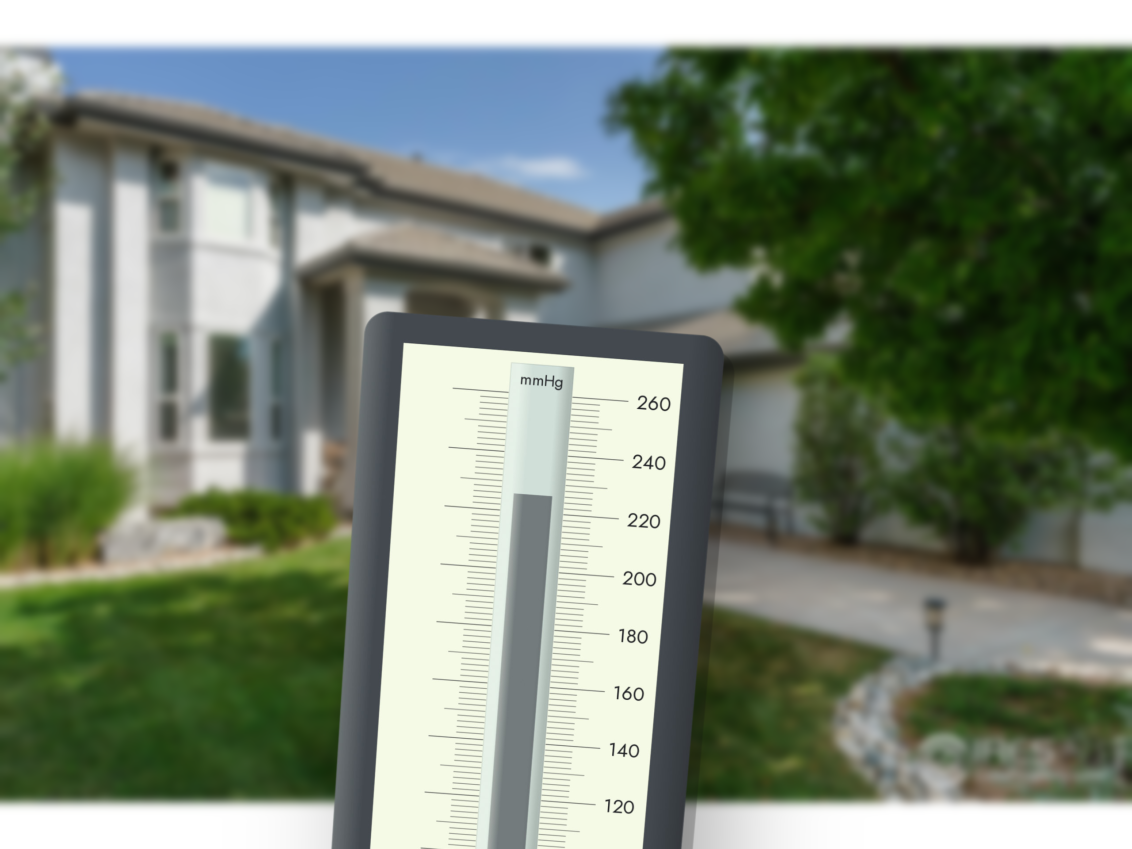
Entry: 226 mmHg
